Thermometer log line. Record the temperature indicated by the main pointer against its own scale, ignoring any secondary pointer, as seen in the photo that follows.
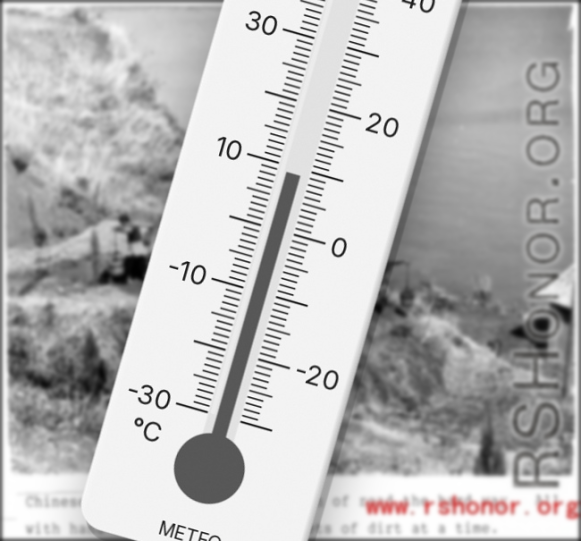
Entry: 9 °C
